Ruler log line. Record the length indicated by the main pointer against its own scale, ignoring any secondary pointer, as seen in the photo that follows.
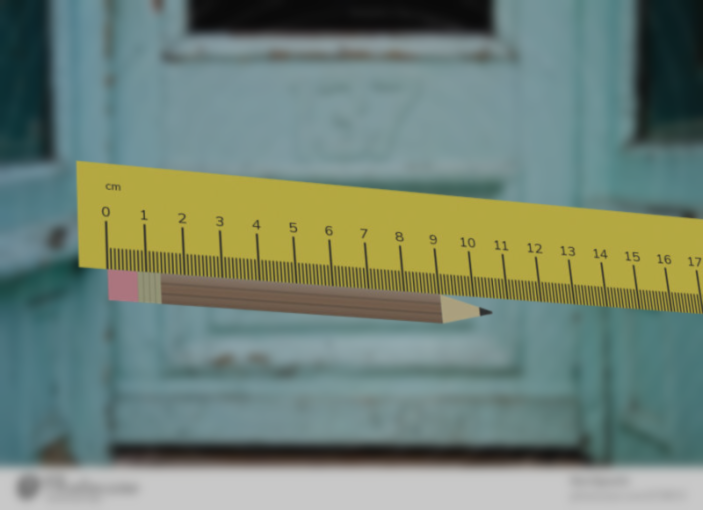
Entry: 10.5 cm
